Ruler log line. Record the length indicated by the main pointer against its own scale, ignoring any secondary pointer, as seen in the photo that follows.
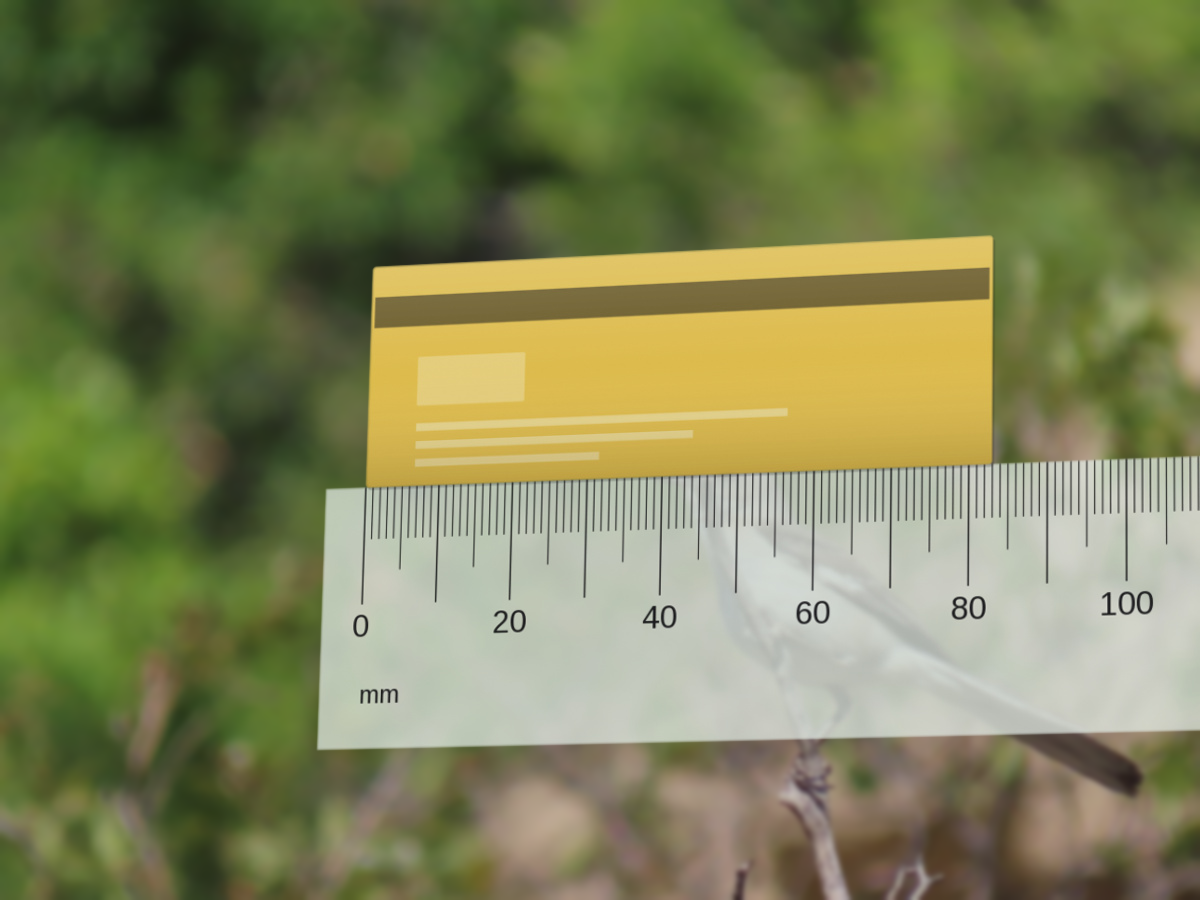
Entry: 83 mm
